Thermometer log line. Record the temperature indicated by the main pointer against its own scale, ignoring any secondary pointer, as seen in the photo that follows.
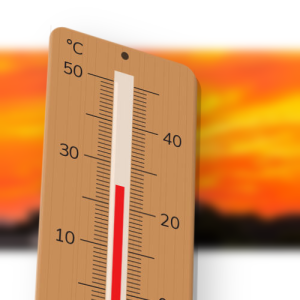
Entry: 25 °C
